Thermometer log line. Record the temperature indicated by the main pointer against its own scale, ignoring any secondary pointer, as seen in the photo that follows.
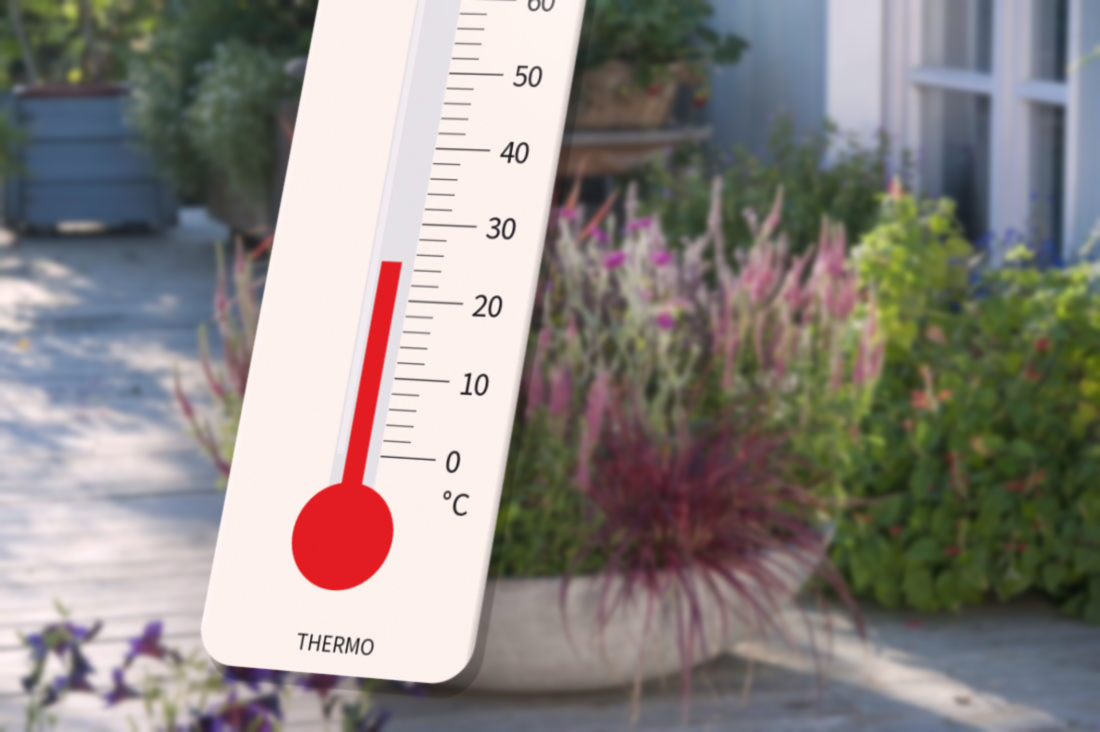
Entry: 25 °C
